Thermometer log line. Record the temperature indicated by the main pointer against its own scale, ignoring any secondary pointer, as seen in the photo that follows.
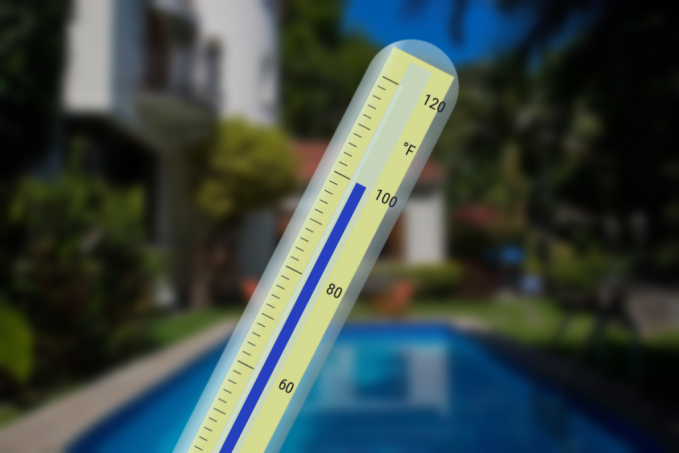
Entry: 100 °F
